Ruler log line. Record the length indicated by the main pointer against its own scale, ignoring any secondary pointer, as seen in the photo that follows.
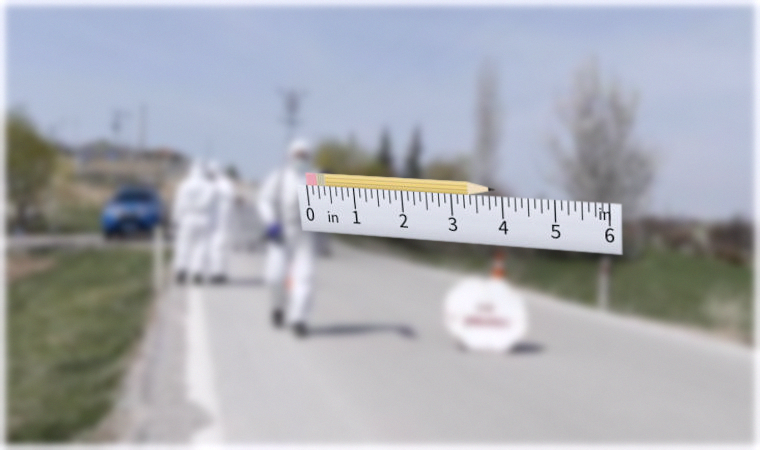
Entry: 3.875 in
